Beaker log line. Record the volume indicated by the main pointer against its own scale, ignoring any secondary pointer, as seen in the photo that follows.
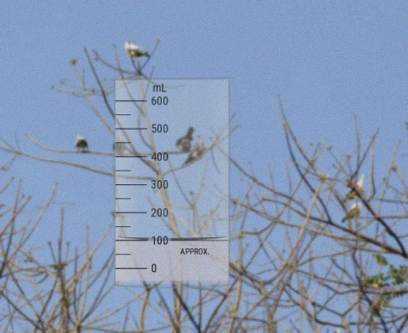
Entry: 100 mL
